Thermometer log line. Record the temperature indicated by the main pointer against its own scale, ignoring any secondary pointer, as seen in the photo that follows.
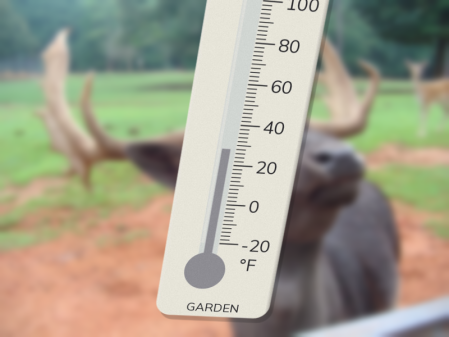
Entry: 28 °F
